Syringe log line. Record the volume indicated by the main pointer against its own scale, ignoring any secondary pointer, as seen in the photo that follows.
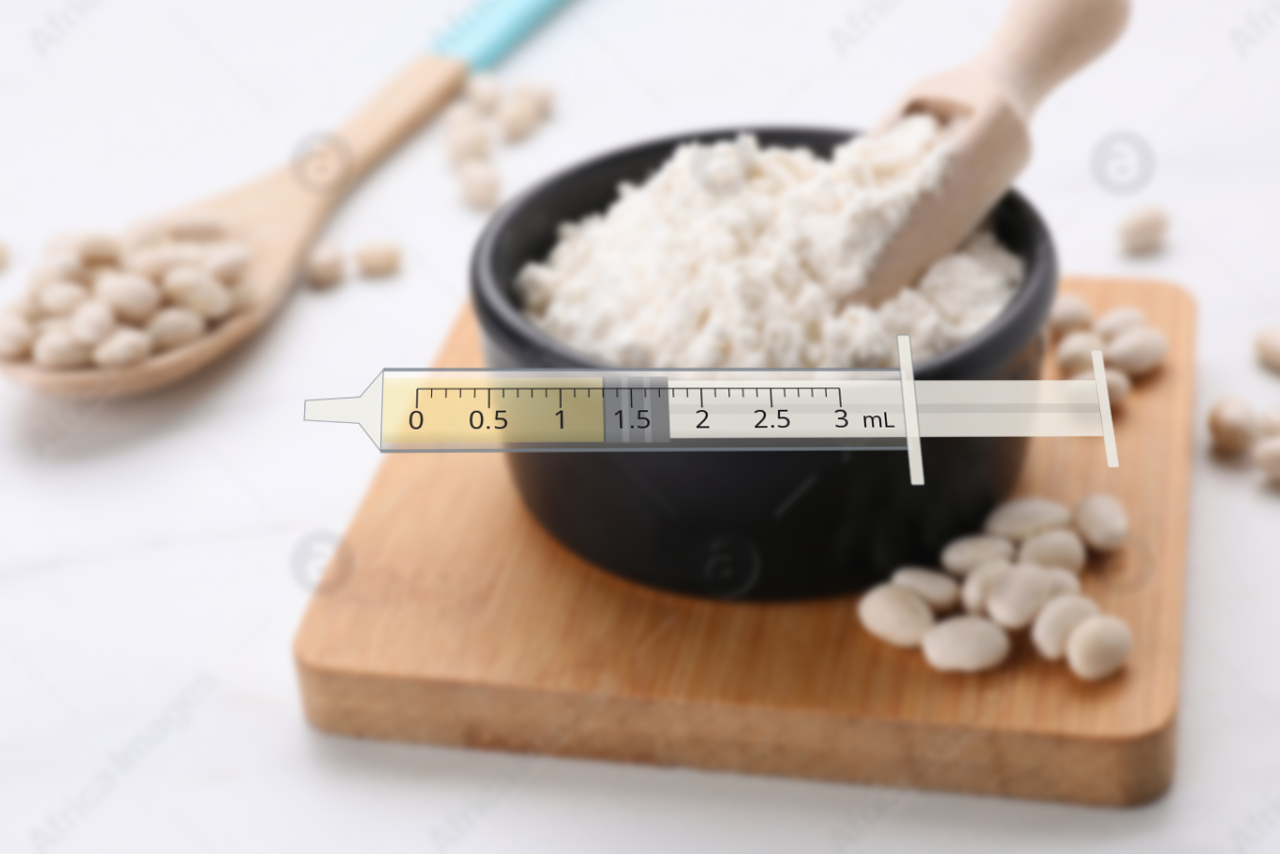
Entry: 1.3 mL
